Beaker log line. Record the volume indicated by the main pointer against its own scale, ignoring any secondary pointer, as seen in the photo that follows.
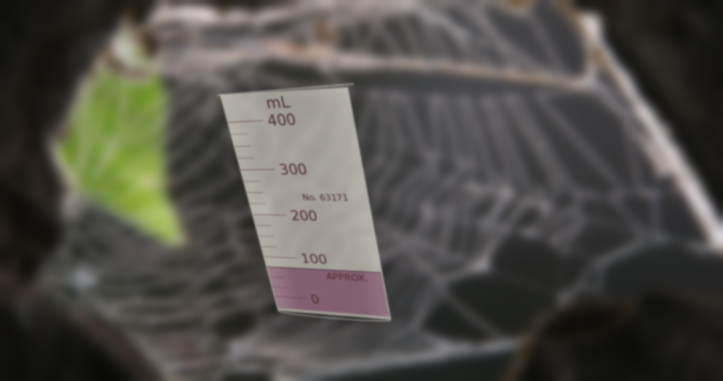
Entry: 75 mL
